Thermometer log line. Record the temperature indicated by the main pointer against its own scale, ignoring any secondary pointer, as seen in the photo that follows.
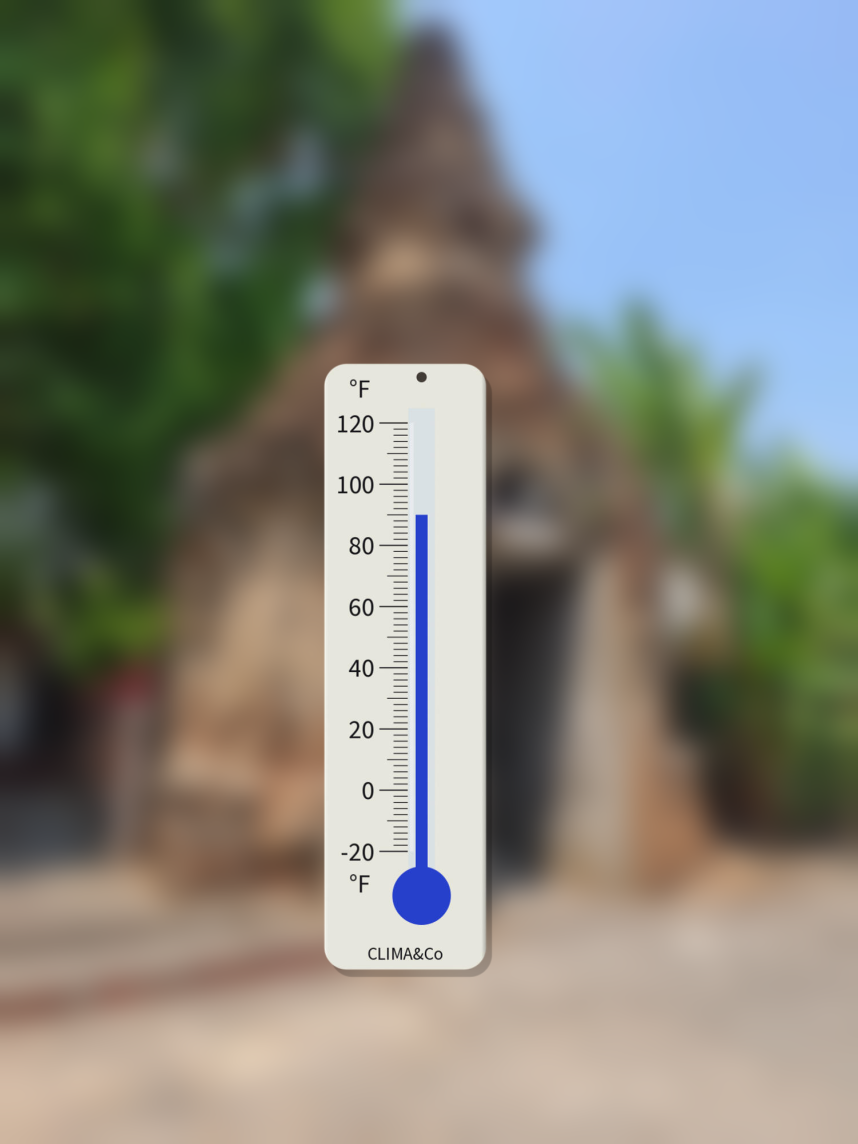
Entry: 90 °F
